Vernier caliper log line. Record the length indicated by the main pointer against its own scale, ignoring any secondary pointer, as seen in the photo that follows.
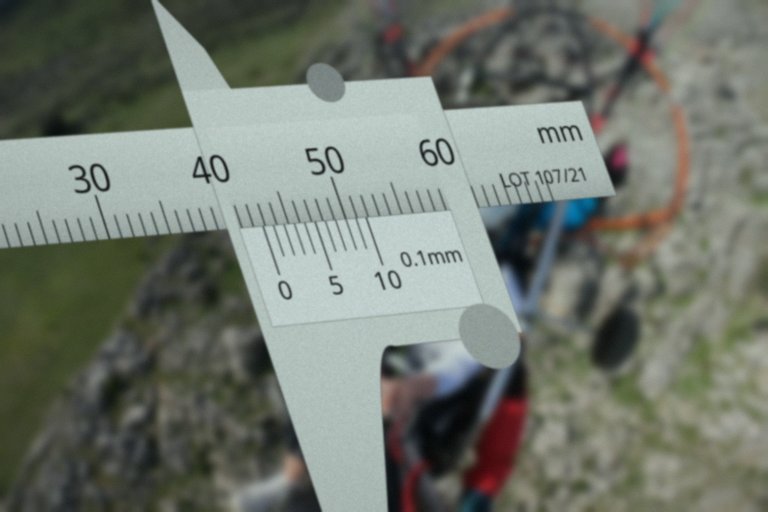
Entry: 42.8 mm
